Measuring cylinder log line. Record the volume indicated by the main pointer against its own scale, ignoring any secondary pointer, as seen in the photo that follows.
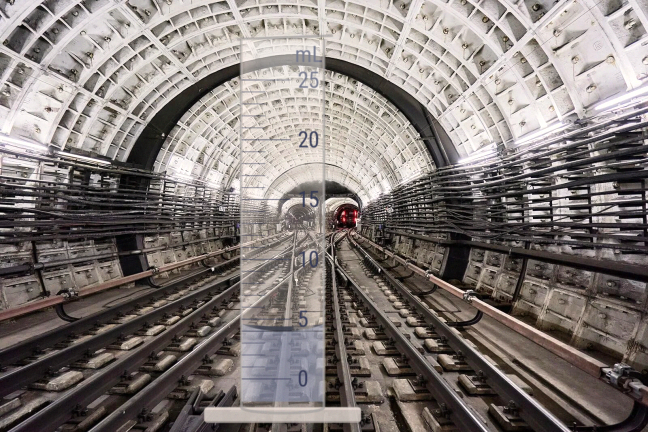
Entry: 4 mL
